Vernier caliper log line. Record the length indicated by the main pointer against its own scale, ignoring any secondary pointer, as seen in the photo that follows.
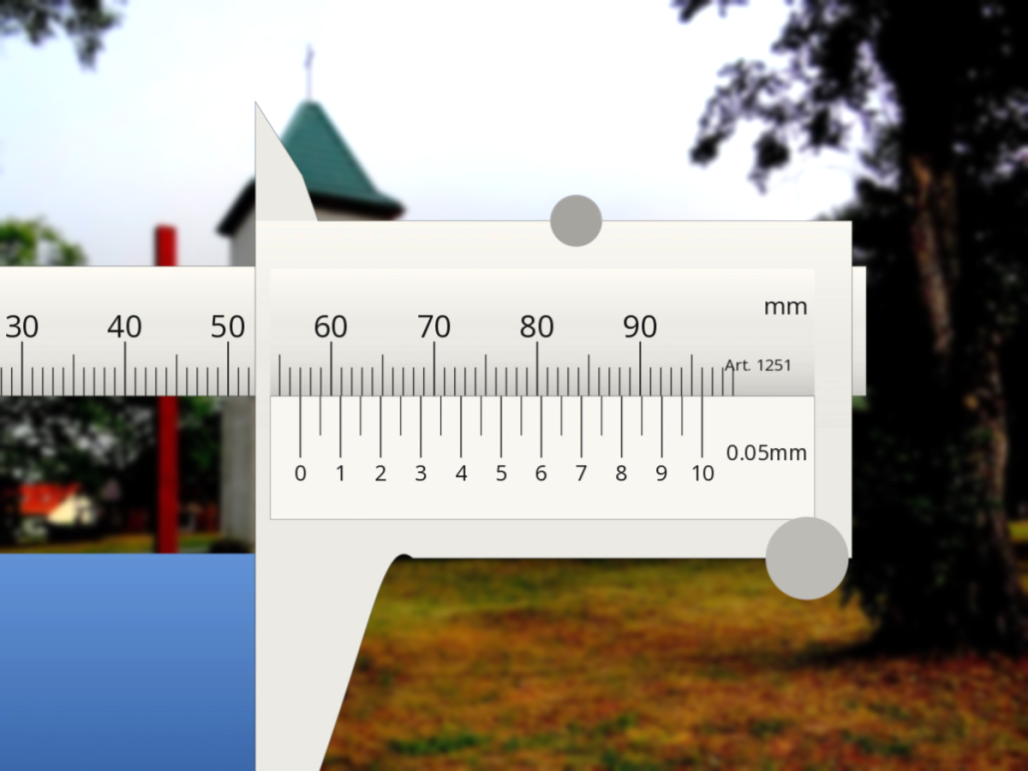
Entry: 57.0 mm
